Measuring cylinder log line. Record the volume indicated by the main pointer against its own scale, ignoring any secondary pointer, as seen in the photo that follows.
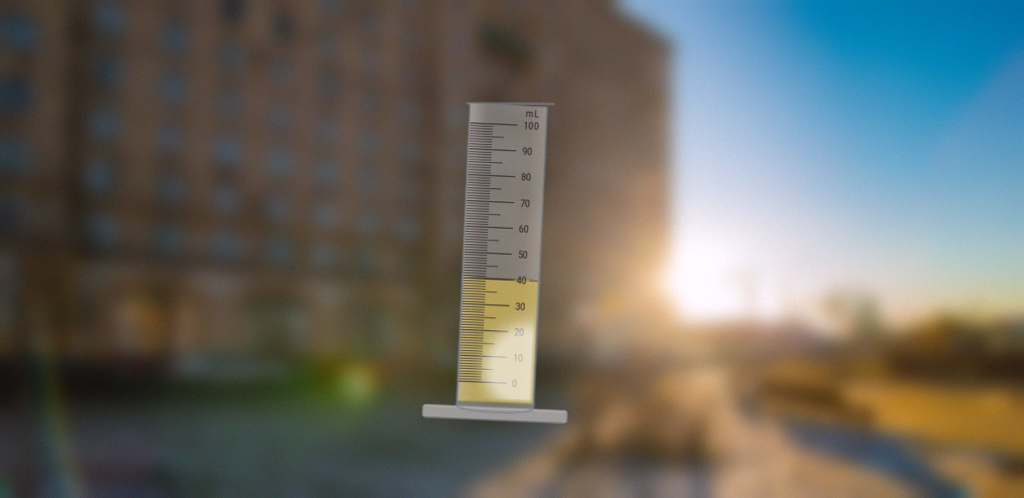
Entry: 40 mL
